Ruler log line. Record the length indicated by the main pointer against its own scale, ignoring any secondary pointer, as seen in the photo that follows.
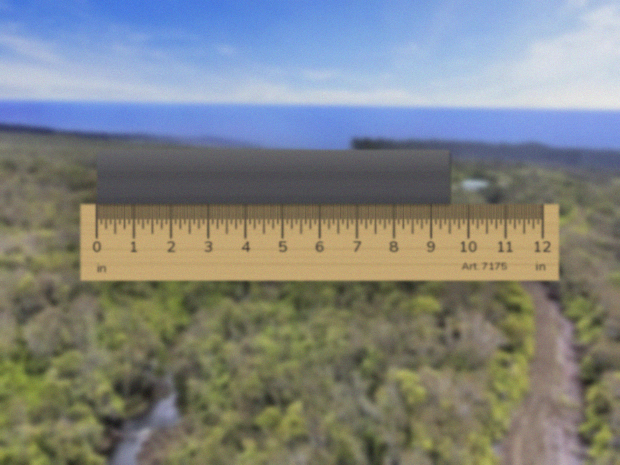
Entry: 9.5 in
